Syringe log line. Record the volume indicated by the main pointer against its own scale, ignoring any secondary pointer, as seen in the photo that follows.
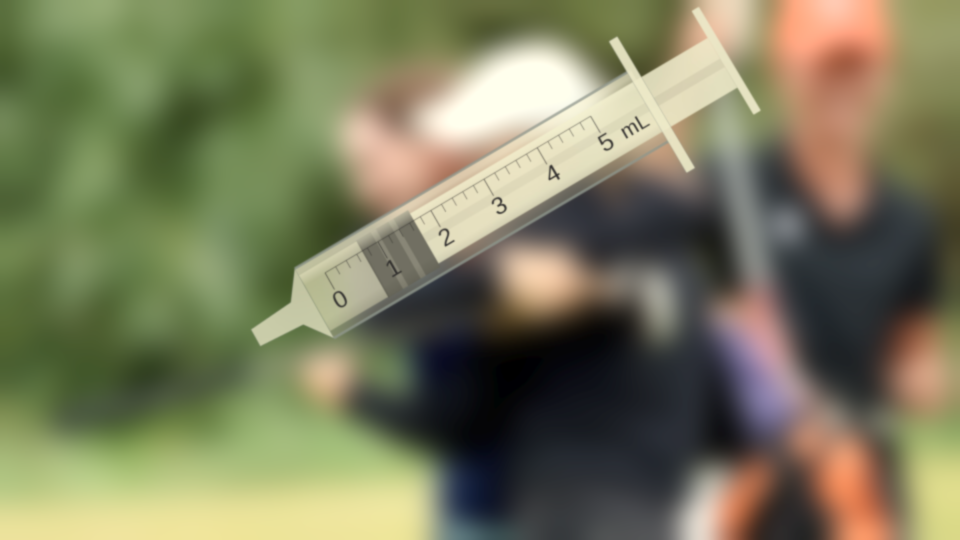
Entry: 0.7 mL
